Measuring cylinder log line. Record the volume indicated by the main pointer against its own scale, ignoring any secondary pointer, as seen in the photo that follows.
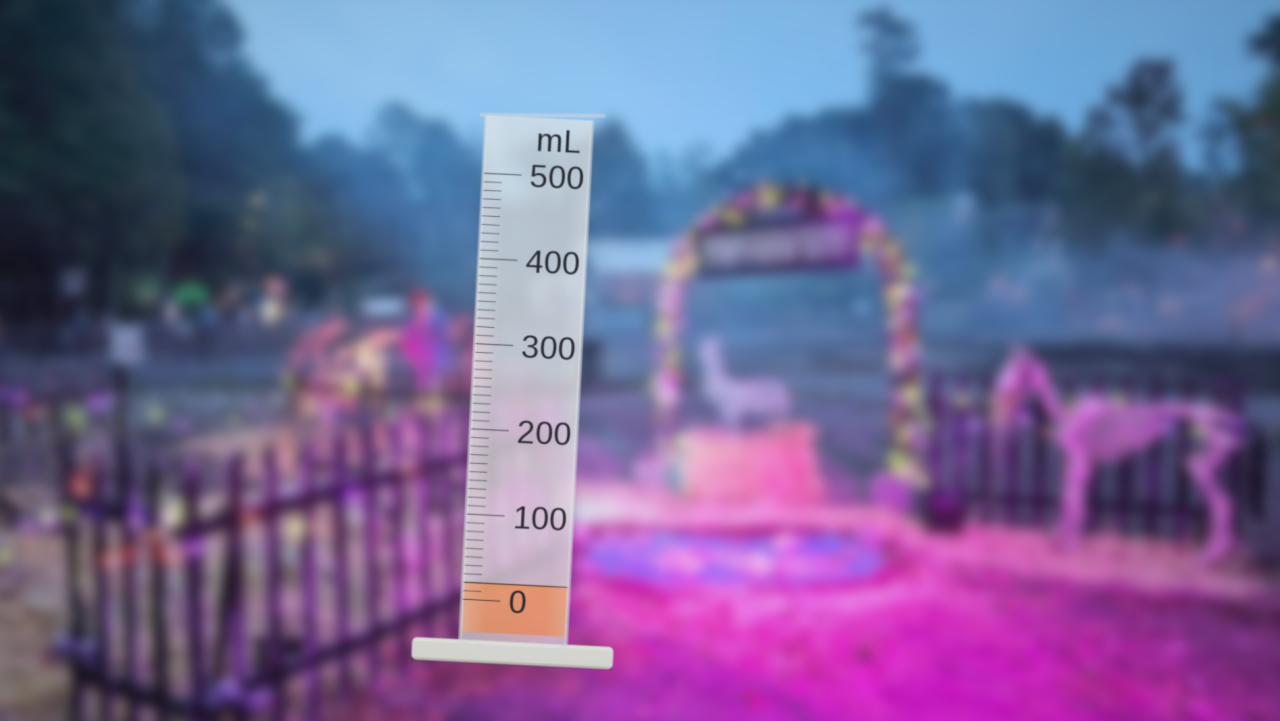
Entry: 20 mL
